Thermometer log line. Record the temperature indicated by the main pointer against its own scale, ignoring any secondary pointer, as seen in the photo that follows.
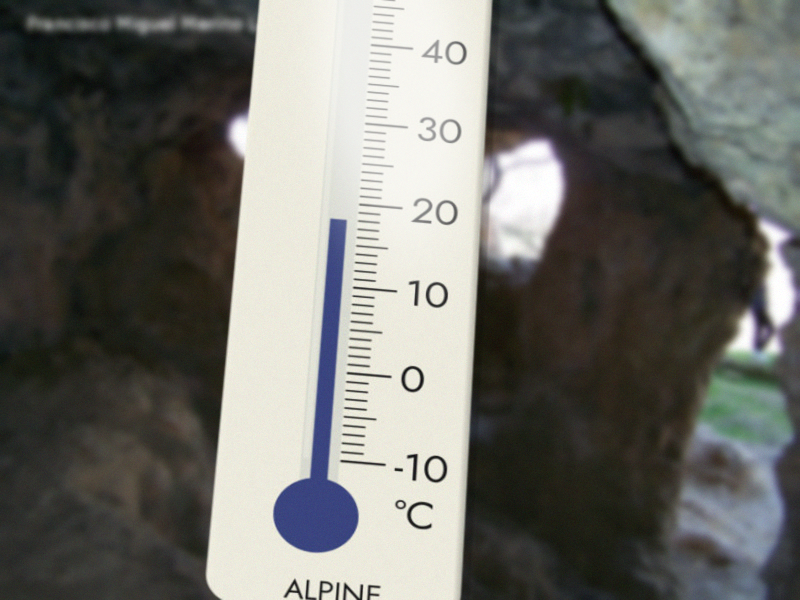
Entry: 18 °C
